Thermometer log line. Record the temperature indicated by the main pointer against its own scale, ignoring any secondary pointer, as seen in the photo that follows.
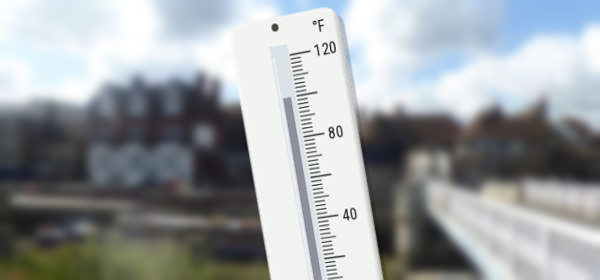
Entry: 100 °F
